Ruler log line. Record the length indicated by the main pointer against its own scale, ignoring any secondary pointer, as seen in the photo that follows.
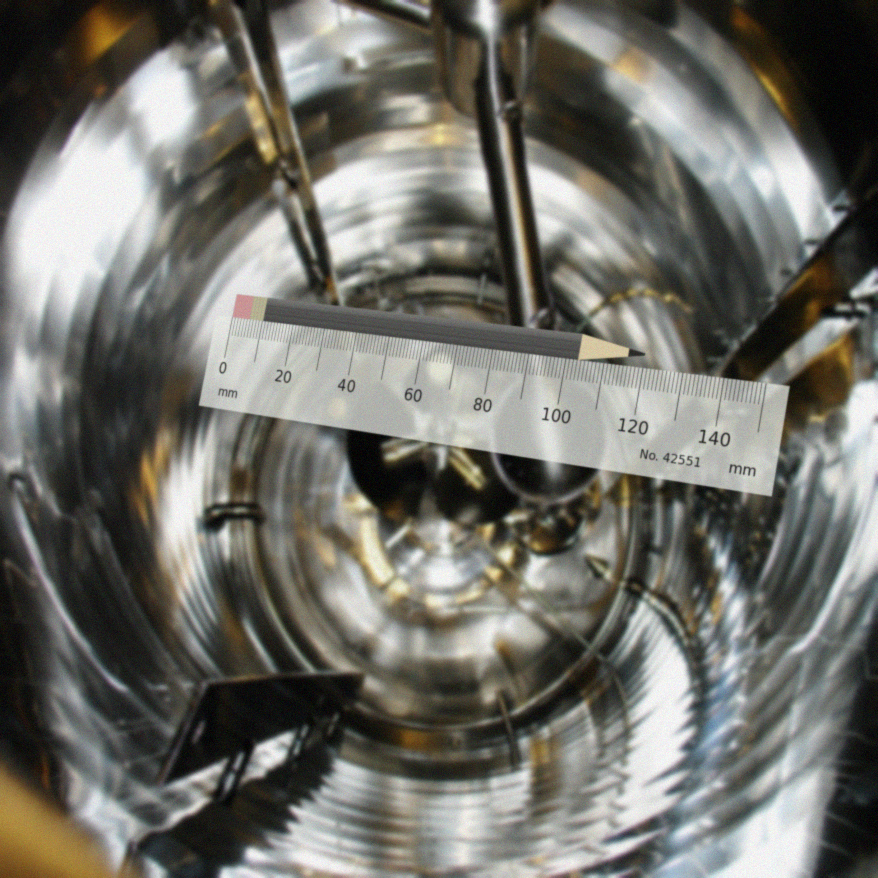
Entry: 120 mm
